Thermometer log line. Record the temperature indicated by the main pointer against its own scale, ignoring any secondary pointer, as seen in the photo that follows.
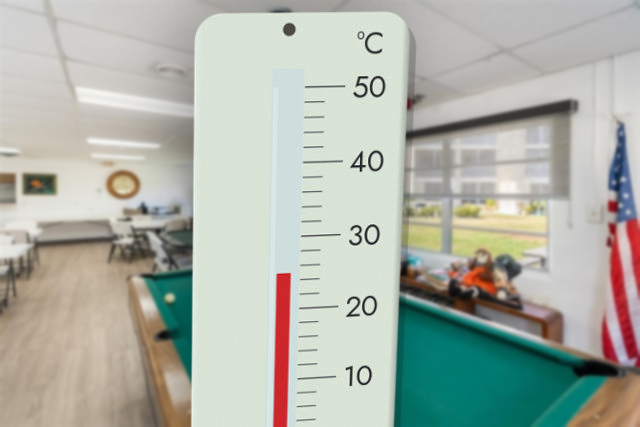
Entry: 25 °C
